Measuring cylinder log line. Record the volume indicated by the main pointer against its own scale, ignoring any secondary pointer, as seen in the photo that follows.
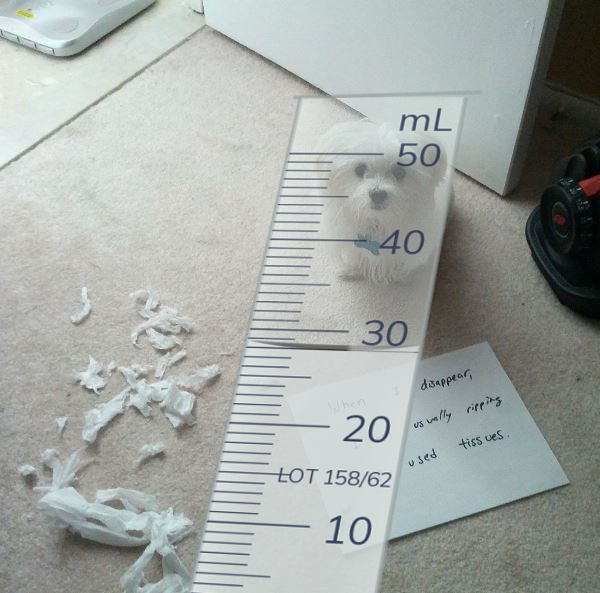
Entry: 28 mL
